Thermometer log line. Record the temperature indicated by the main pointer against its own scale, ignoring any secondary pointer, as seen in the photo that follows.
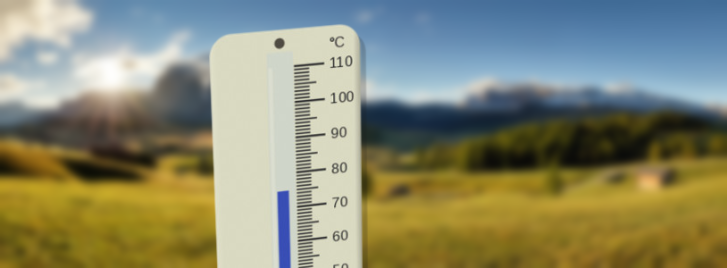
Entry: 75 °C
